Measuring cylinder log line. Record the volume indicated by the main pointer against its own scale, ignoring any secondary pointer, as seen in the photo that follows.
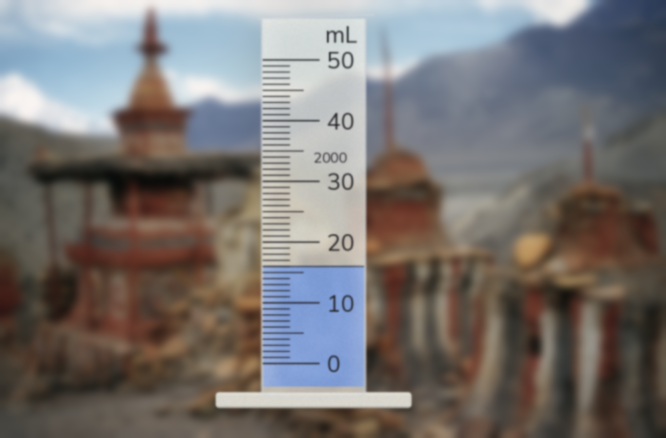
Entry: 16 mL
